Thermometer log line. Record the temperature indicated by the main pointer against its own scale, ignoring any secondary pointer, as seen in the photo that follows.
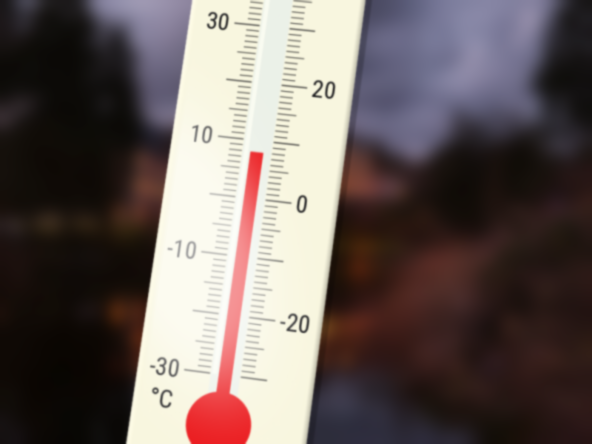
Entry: 8 °C
